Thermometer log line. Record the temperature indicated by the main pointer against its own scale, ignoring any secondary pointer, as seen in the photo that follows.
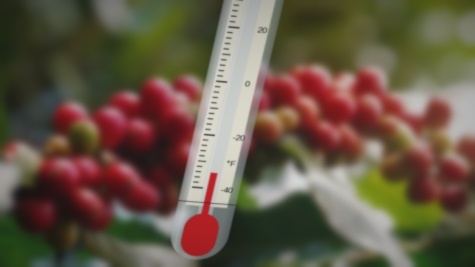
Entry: -34 °F
